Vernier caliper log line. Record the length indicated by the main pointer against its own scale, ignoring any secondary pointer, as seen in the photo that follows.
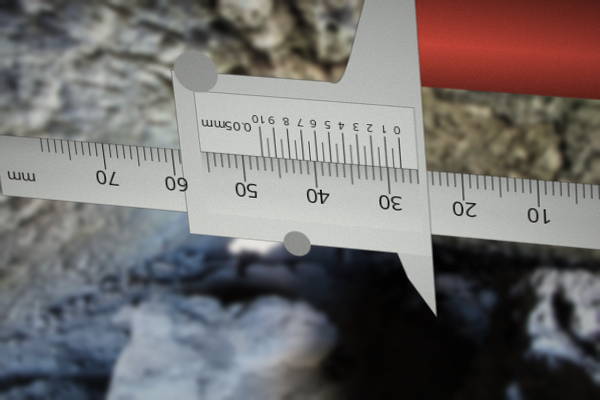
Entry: 28.2 mm
